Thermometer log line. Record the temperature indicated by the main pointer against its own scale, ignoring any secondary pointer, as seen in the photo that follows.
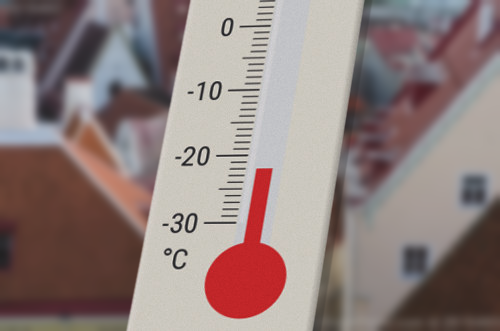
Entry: -22 °C
